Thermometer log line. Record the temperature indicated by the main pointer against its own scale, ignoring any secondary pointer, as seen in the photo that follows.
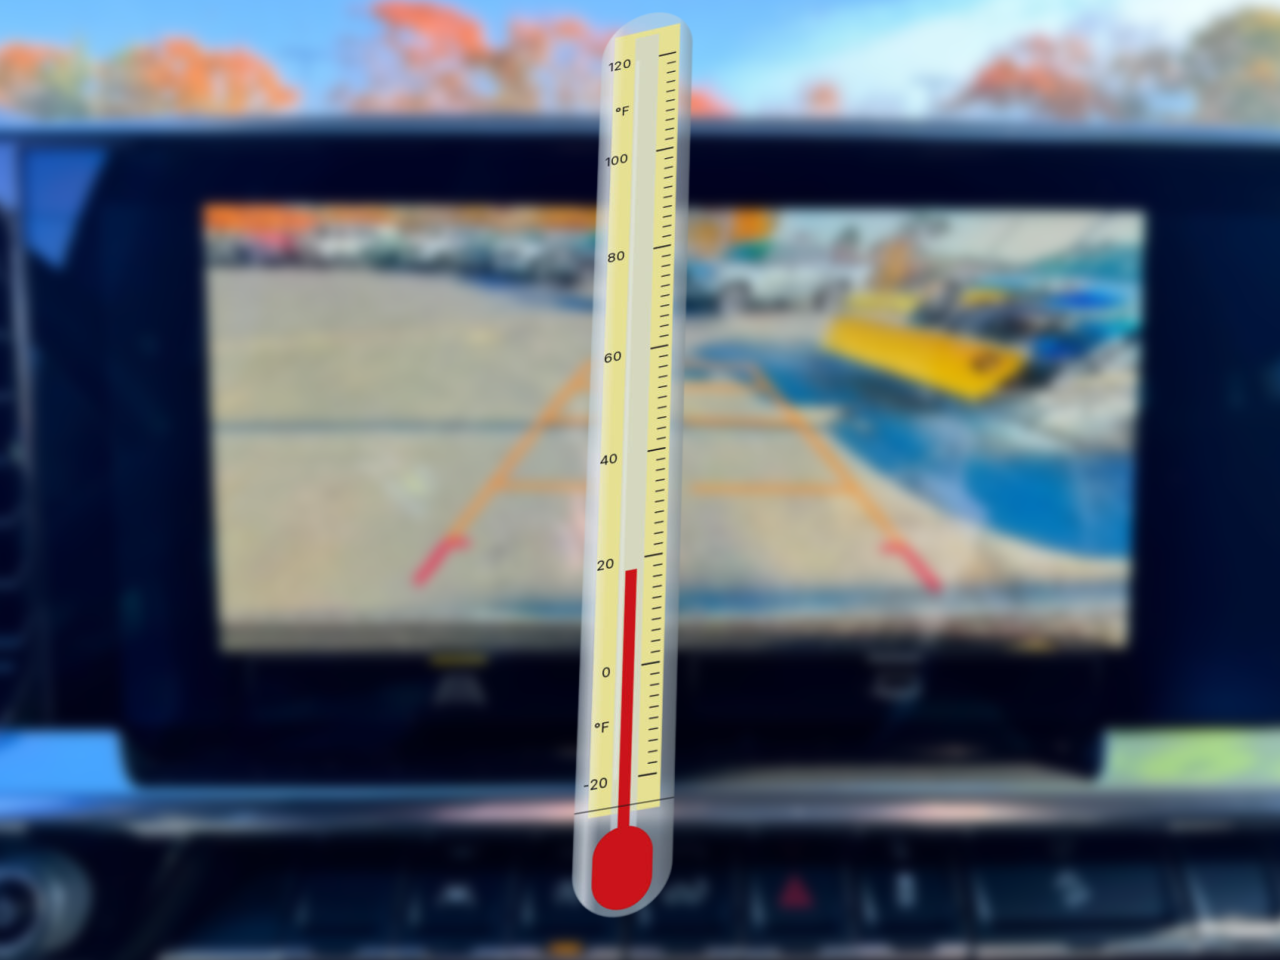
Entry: 18 °F
